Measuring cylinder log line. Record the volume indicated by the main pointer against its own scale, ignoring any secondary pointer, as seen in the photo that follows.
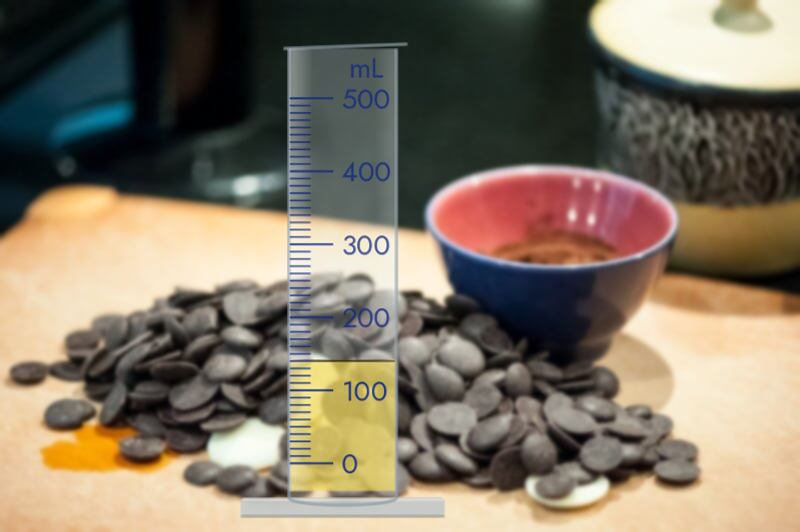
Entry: 140 mL
